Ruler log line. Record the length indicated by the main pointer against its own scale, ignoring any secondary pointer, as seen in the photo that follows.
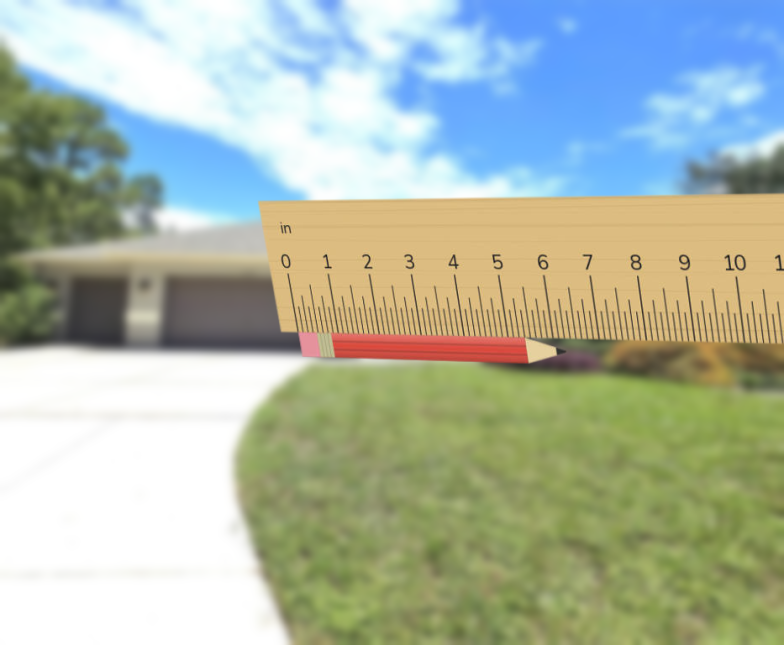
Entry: 6.25 in
